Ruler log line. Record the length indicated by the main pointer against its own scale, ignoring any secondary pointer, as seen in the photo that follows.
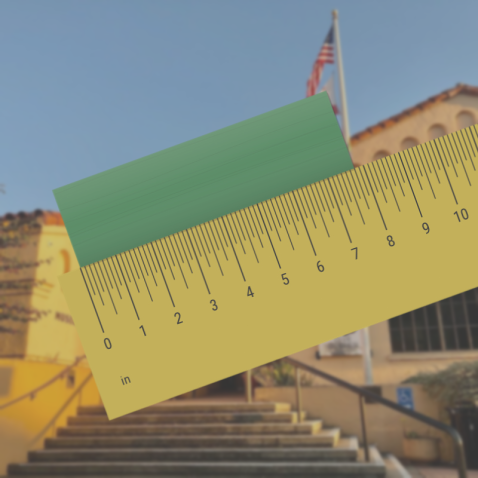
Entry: 7.75 in
